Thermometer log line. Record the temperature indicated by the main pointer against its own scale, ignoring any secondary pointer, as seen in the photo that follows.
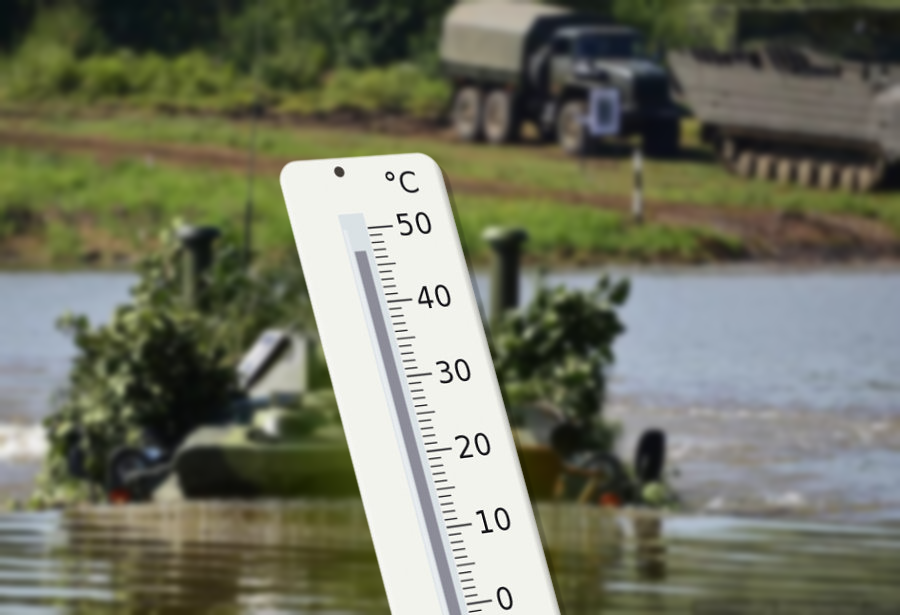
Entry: 47 °C
